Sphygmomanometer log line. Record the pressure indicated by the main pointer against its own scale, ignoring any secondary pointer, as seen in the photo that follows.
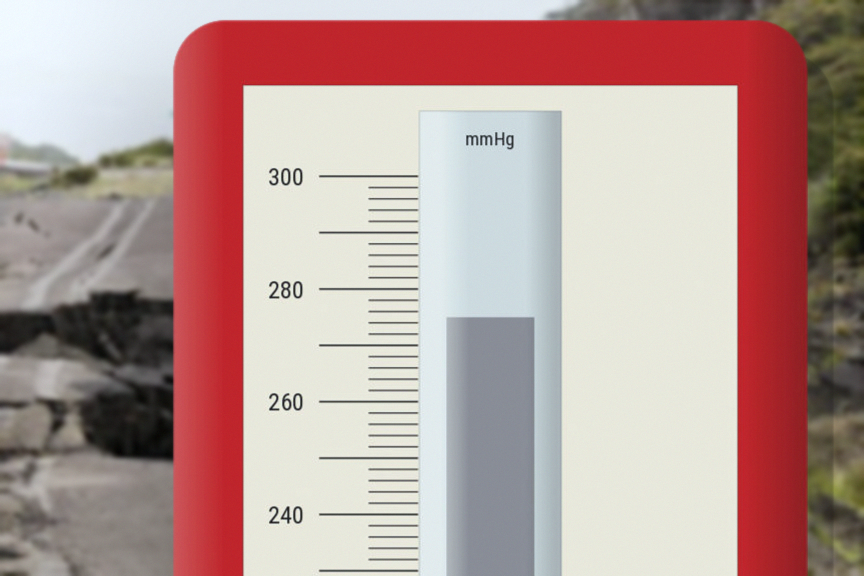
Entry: 275 mmHg
